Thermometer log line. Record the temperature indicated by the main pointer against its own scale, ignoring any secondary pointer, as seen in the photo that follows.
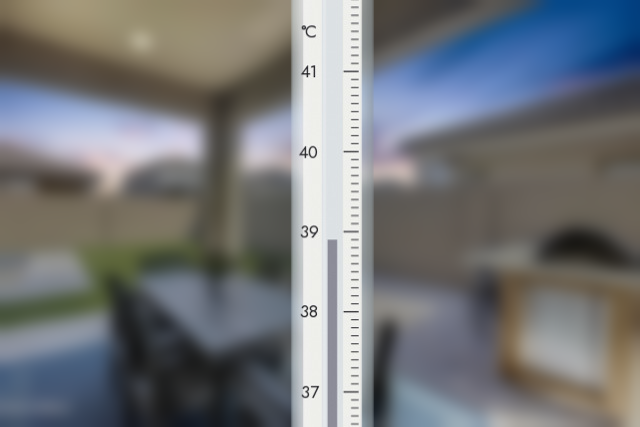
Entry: 38.9 °C
